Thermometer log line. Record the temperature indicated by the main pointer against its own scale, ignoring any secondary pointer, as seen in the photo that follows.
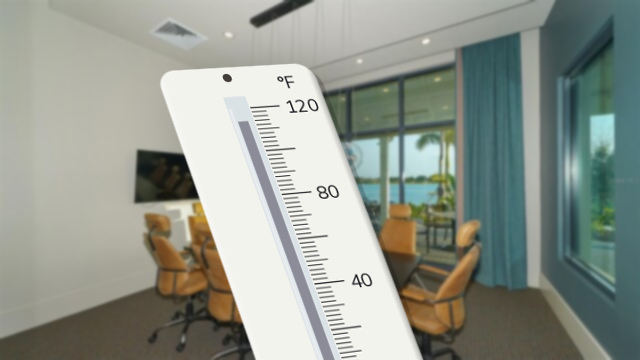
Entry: 114 °F
